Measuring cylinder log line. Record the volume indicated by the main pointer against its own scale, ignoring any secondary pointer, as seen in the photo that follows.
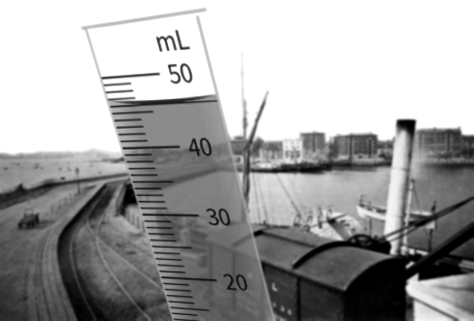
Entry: 46 mL
